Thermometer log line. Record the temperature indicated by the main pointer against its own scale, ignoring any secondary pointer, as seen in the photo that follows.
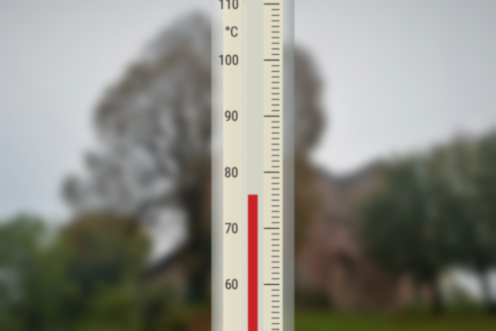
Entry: 76 °C
